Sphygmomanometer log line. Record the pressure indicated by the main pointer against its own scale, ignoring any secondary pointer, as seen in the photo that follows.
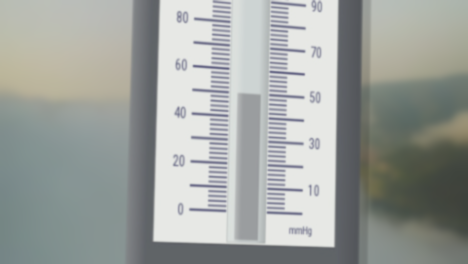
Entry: 50 mmHg
